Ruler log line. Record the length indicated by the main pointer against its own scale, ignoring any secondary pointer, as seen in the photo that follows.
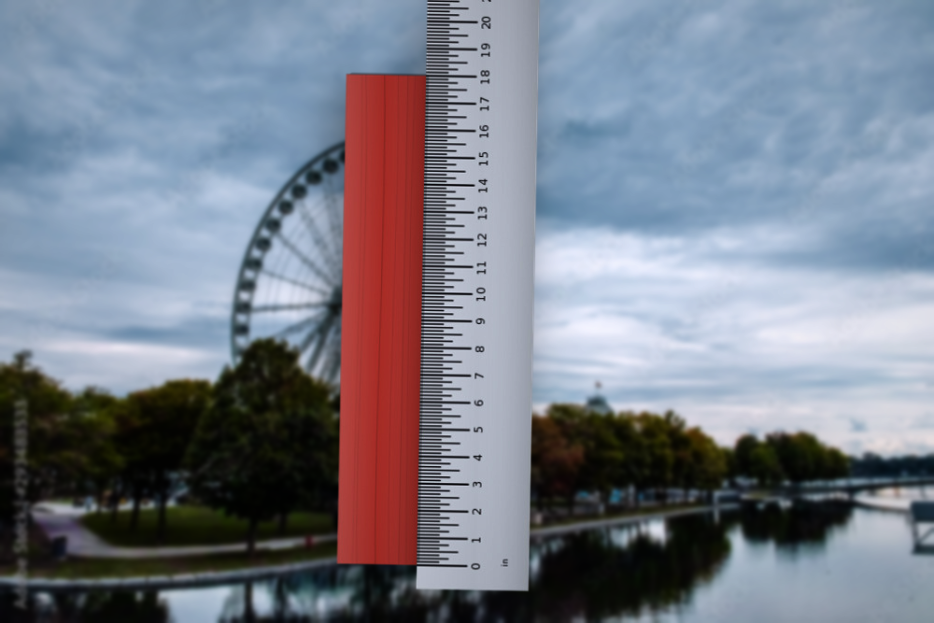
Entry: 18 in
